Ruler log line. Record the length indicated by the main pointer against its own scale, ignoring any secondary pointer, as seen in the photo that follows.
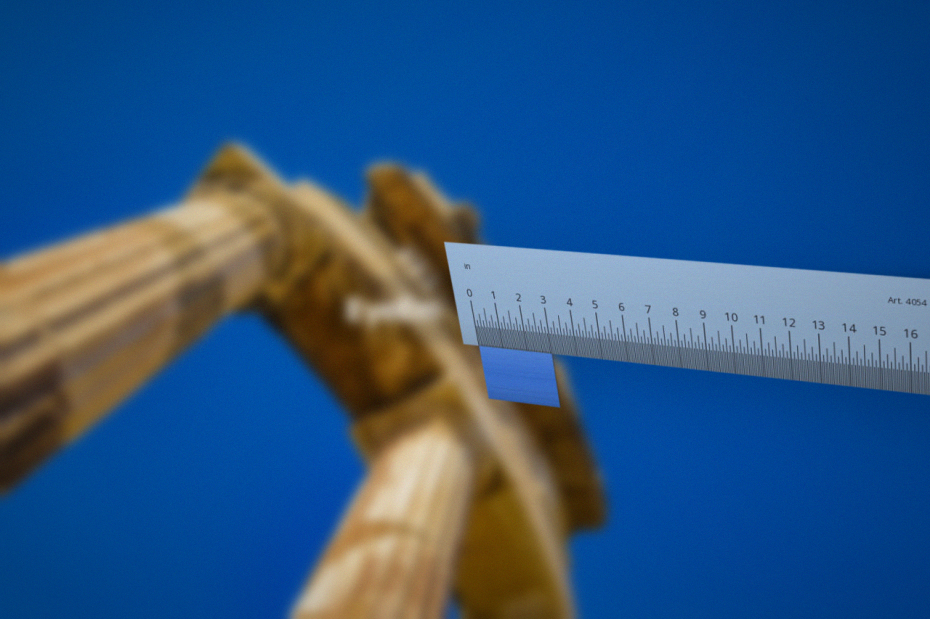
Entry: 3 in
